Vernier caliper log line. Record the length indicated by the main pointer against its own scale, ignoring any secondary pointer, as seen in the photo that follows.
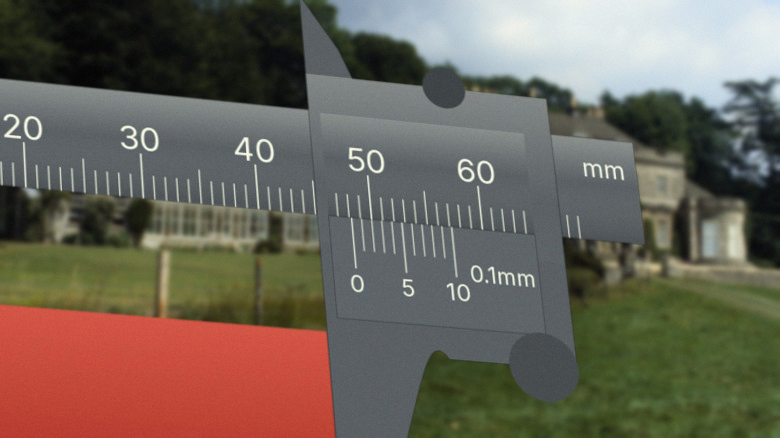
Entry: 48.2 mm
